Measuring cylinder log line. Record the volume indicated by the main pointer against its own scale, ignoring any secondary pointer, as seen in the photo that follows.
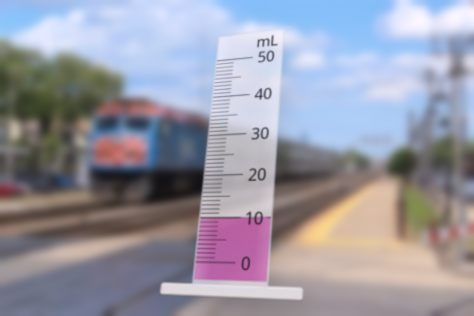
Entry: 10 mL
